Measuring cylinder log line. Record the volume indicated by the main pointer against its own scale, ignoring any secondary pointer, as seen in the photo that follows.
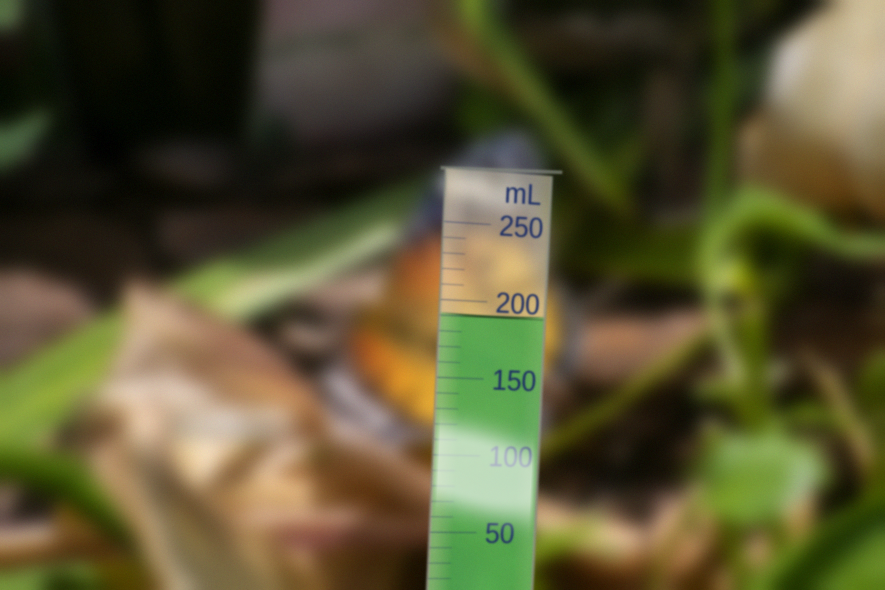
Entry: 190 mL
